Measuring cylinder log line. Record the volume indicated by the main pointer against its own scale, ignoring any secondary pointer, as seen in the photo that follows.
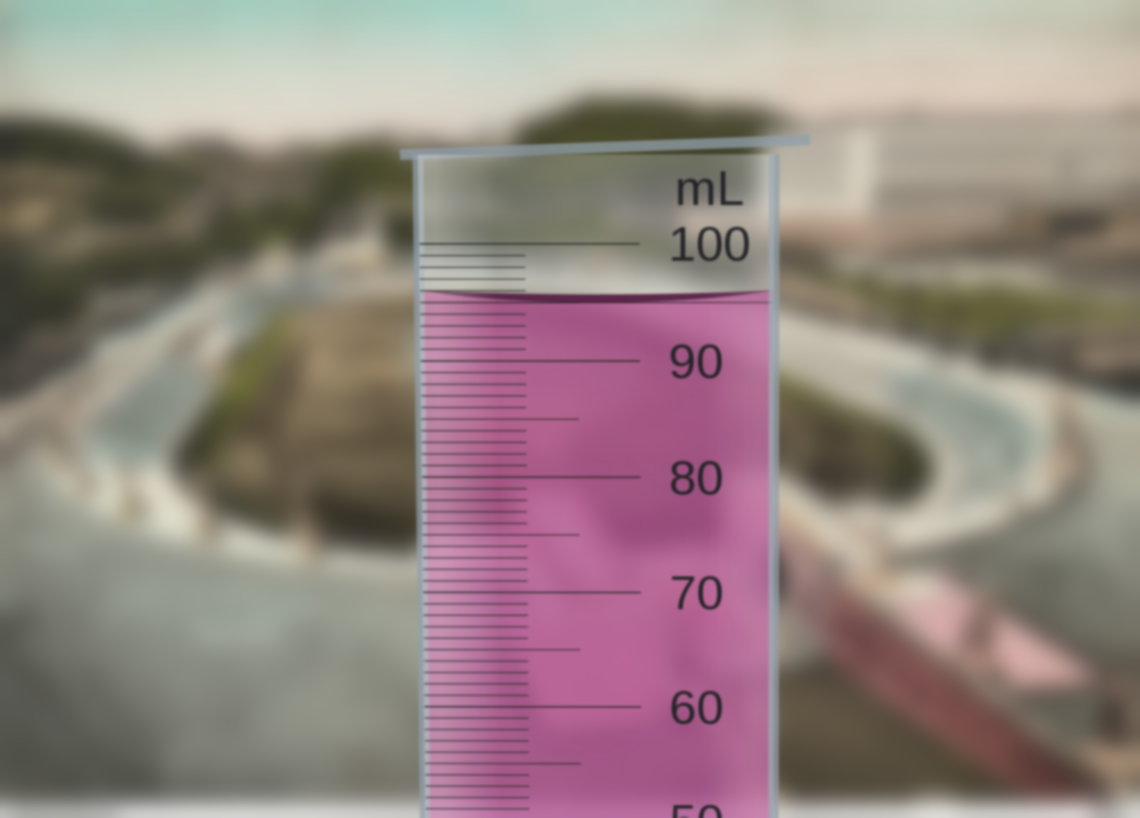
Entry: 95 mL
